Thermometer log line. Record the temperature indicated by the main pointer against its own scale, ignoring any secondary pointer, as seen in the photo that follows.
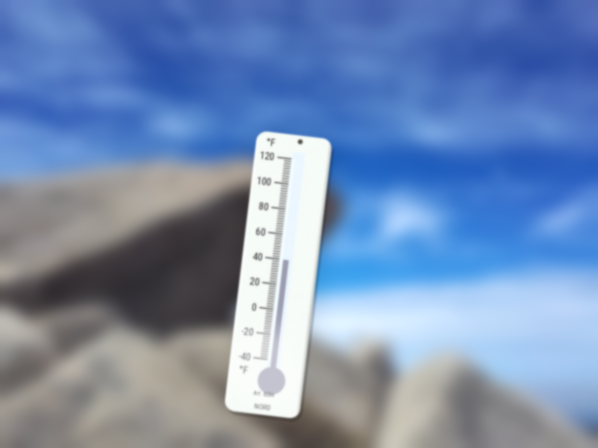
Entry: 40 °F
